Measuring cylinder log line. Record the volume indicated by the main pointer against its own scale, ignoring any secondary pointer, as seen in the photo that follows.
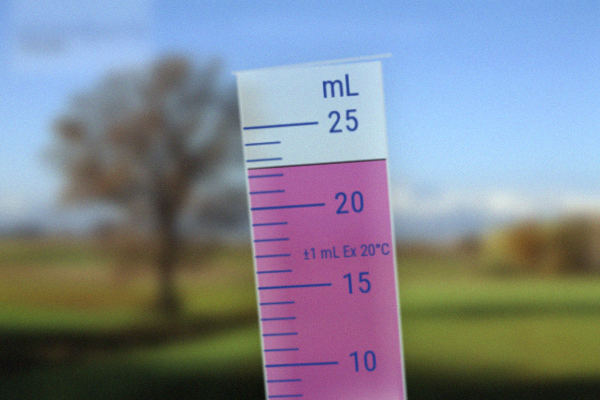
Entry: 22.5 mL
